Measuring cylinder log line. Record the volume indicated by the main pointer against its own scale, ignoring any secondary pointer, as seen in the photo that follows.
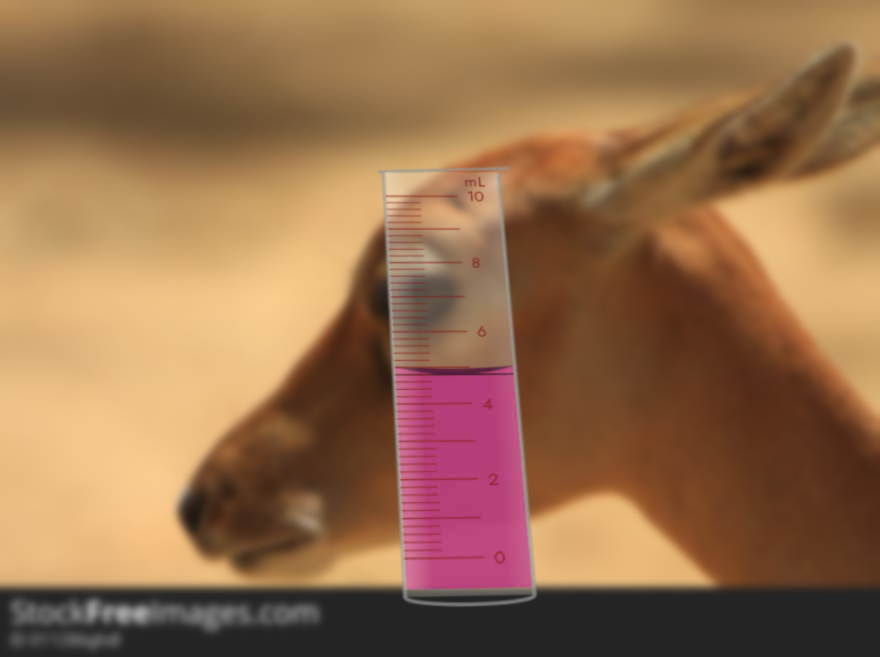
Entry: 4.8 mL
